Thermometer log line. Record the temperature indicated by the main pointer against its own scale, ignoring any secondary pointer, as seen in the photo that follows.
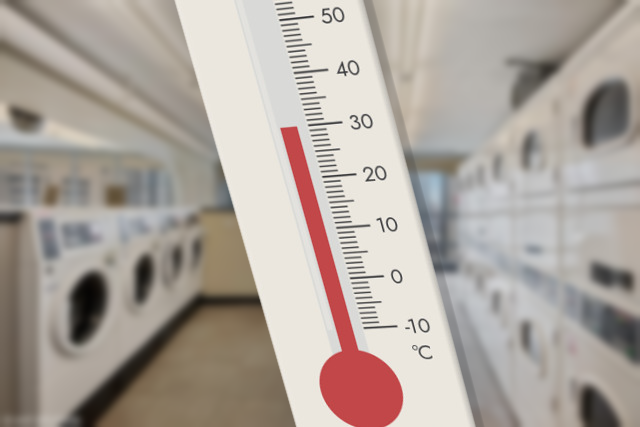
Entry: 30 °C
